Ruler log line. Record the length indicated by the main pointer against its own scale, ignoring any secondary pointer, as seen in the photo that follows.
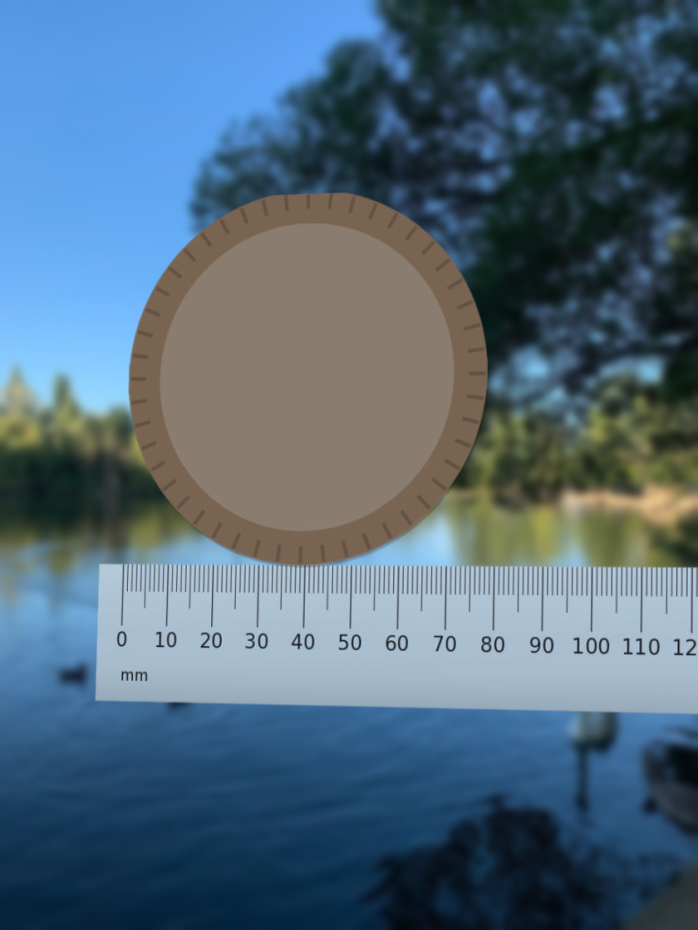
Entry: 78 mm
